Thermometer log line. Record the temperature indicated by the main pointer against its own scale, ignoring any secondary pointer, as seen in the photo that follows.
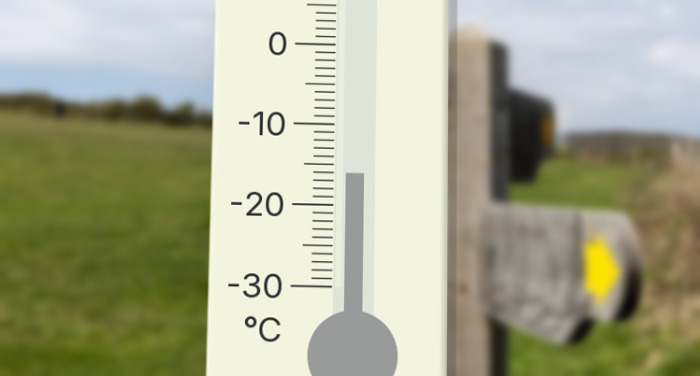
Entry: -16 °C
